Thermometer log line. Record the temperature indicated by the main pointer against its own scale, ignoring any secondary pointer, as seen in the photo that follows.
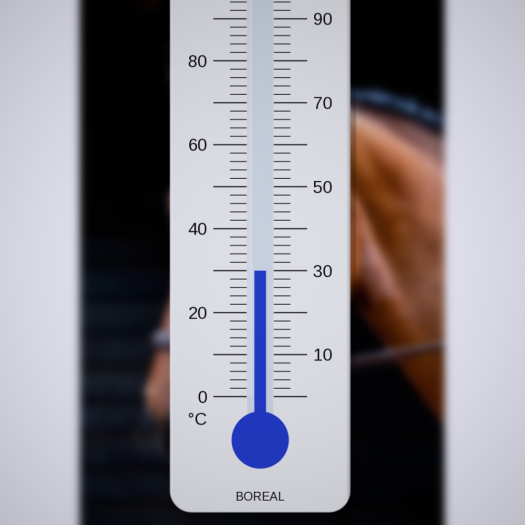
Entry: 30 °C
